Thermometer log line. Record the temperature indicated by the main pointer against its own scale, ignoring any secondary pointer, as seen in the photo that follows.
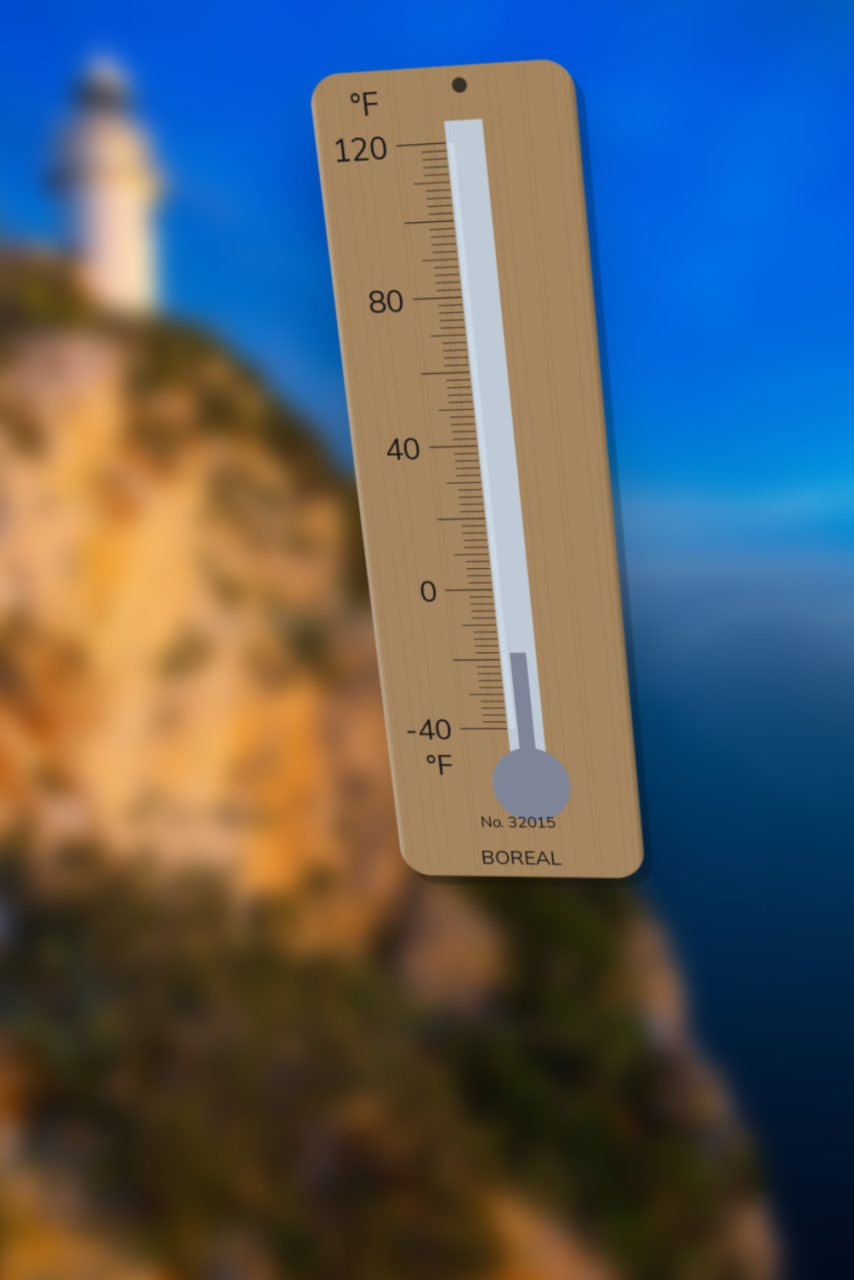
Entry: -18 °F
